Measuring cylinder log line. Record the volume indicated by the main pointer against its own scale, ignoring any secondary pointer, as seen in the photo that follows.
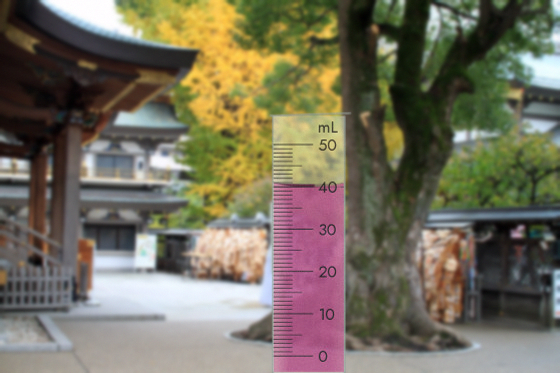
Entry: 40 mL
